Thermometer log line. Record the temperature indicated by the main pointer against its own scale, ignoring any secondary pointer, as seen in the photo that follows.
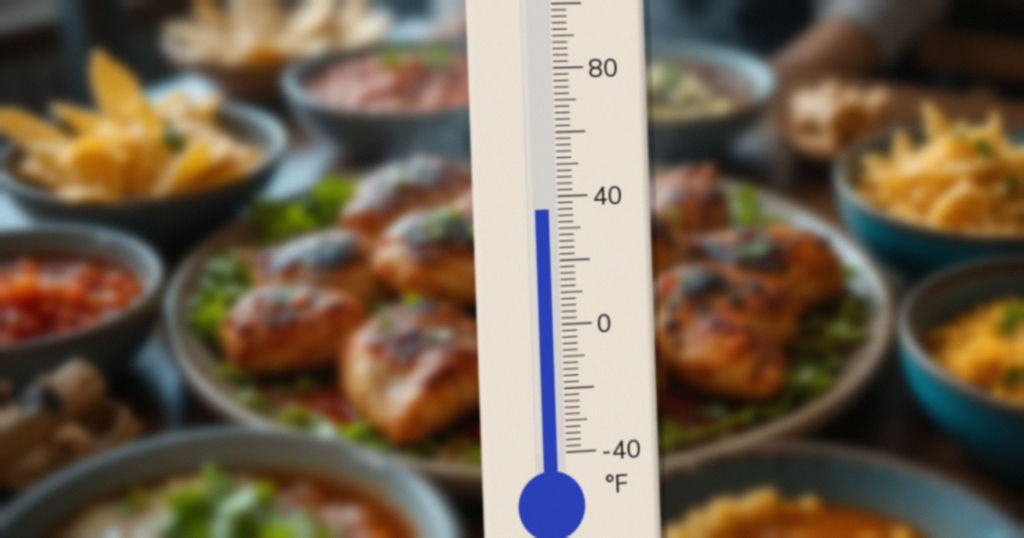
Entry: 36 °F
